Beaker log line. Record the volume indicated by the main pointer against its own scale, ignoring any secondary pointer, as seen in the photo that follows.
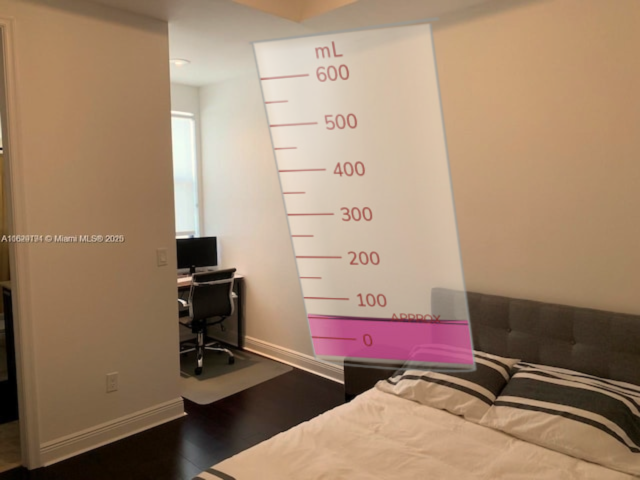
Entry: 50 mL
